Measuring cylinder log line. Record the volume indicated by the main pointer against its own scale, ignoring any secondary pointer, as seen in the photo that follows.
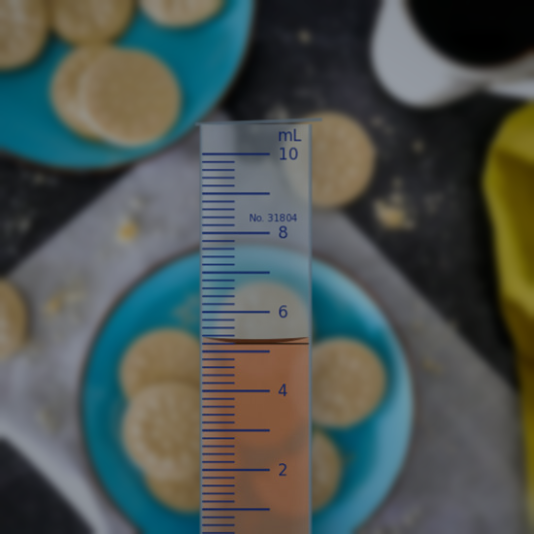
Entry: 5.2 mL
